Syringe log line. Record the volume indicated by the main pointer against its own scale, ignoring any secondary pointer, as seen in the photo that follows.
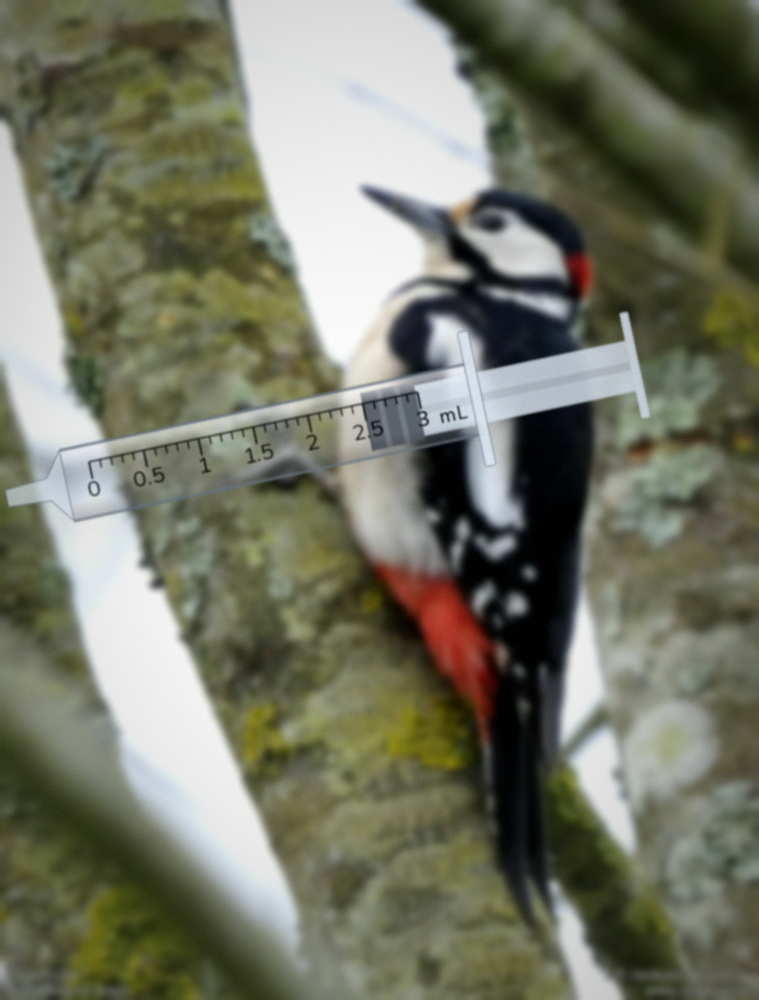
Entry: 2.5 mL
